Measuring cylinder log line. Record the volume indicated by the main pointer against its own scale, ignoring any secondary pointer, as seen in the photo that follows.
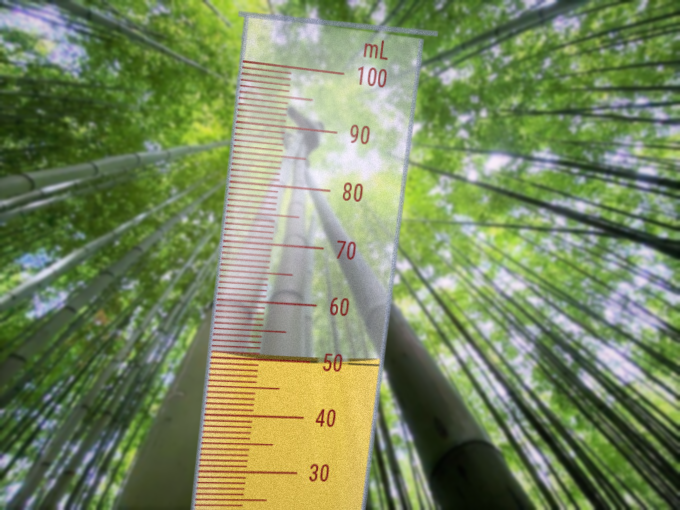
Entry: 50 mL
